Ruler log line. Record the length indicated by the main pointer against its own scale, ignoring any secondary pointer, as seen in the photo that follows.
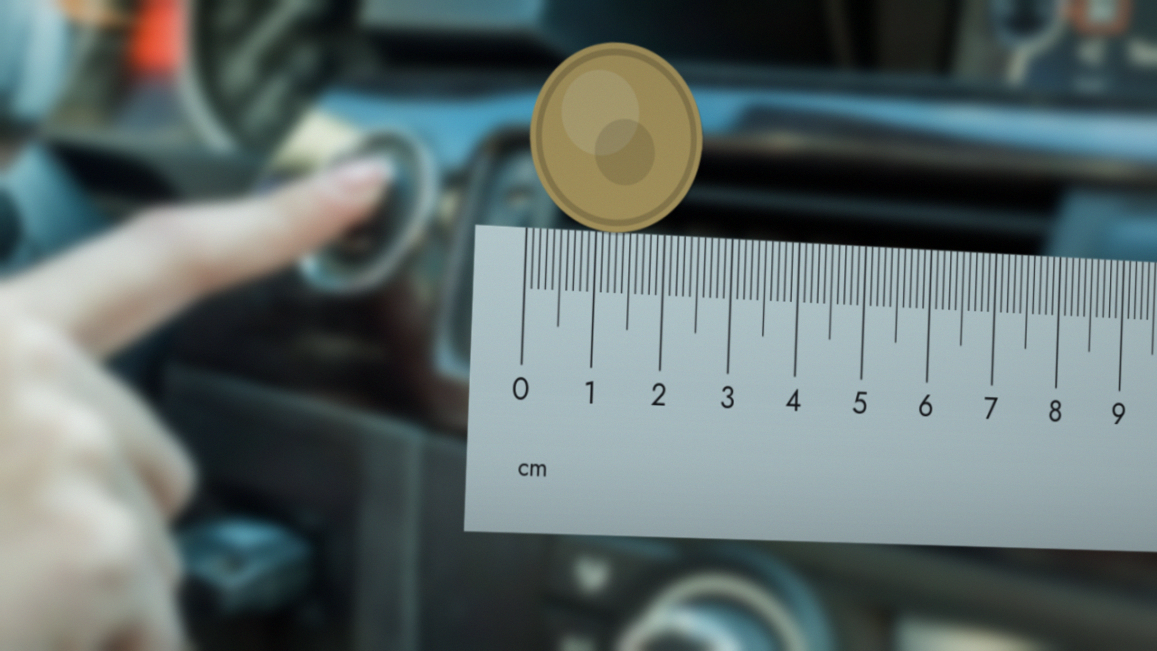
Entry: 2.5 cm
